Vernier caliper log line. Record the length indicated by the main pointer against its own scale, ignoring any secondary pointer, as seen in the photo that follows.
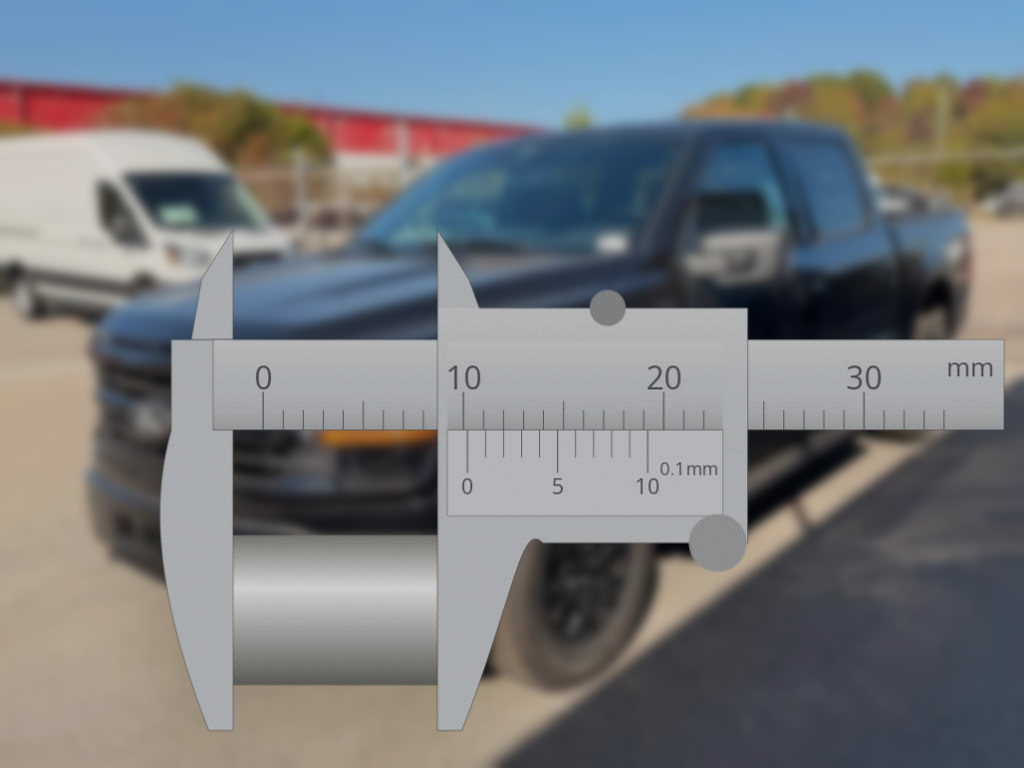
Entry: 10.2 mm
